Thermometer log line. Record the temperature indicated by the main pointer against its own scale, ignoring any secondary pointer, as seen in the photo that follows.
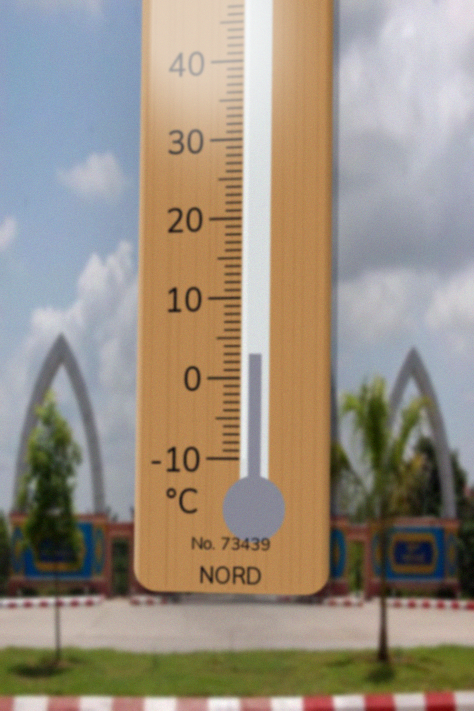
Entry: 3 °C
